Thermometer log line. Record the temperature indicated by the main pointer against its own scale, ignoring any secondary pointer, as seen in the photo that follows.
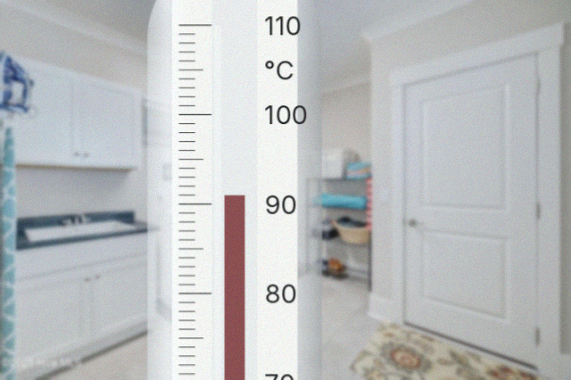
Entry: 91 °C
